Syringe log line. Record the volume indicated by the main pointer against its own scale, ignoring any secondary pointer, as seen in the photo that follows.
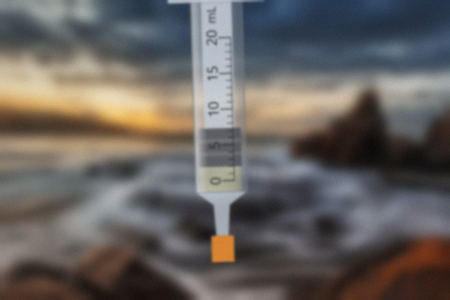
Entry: 2 mL
